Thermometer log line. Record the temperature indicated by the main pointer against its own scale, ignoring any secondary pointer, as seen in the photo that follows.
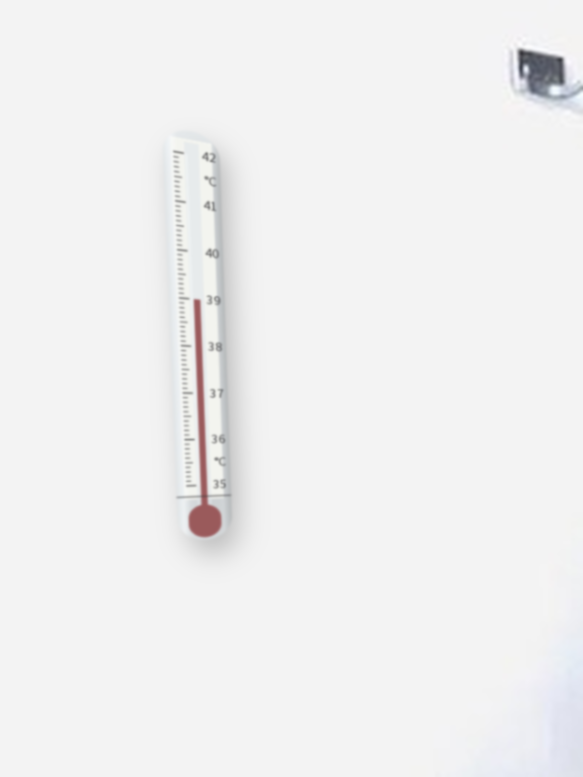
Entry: 39 °C
